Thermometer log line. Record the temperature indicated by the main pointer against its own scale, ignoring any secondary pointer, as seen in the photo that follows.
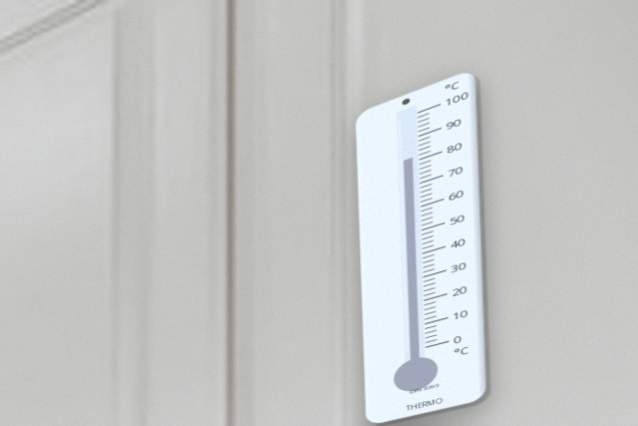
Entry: 82 °C
